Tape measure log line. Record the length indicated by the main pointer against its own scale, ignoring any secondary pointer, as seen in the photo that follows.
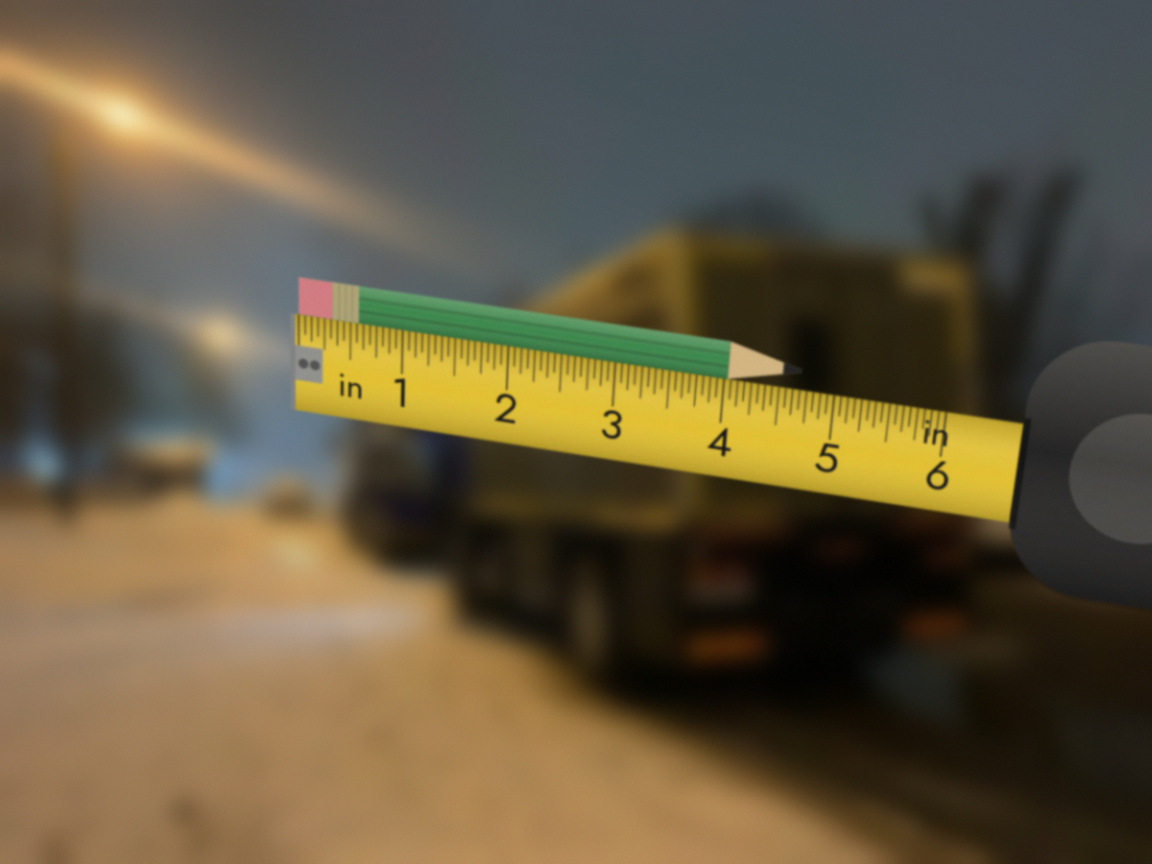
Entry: 4.6875 in
